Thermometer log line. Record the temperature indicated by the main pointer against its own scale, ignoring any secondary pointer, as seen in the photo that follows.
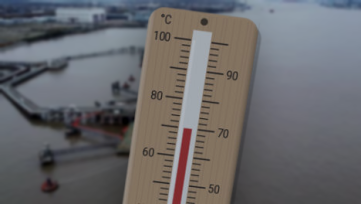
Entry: 70 °C
